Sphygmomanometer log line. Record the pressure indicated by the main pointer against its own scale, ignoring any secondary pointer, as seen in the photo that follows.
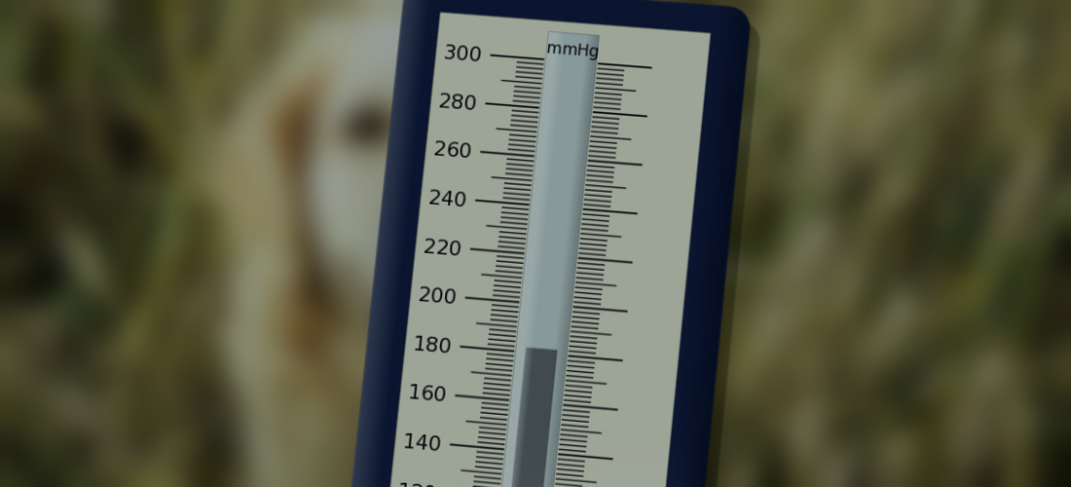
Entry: 182 mmHg
